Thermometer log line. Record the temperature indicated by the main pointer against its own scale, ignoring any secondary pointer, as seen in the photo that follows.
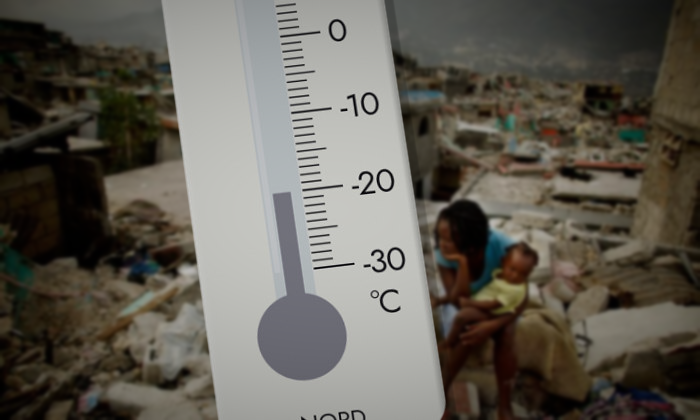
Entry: -20 °C
